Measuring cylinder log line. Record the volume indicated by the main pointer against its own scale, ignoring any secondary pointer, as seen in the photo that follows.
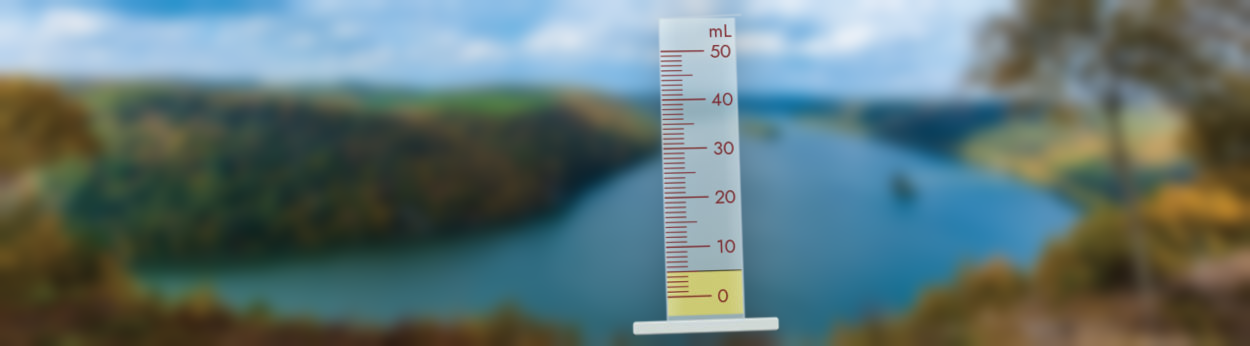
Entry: 5 mL
